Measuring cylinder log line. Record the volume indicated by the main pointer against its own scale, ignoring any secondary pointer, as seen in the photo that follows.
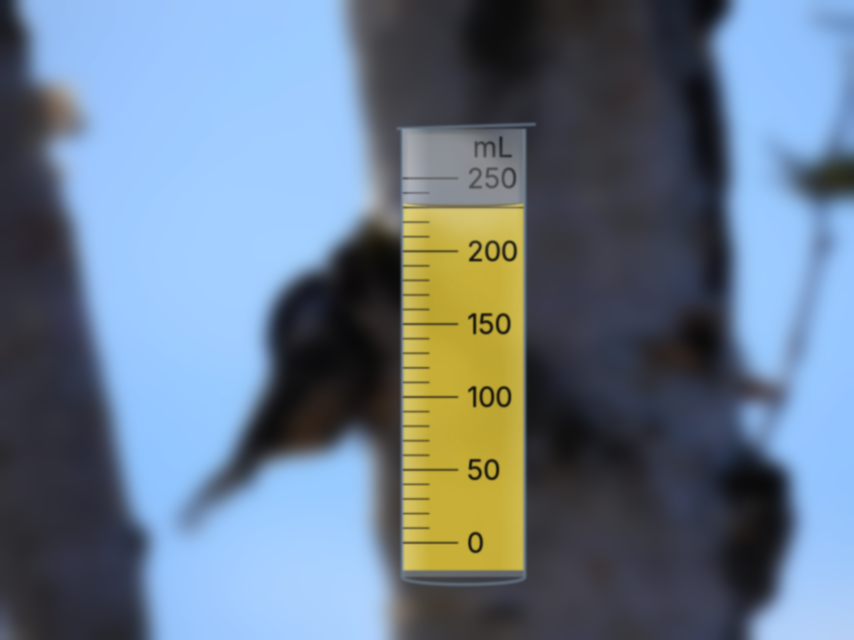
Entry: 230 mL
